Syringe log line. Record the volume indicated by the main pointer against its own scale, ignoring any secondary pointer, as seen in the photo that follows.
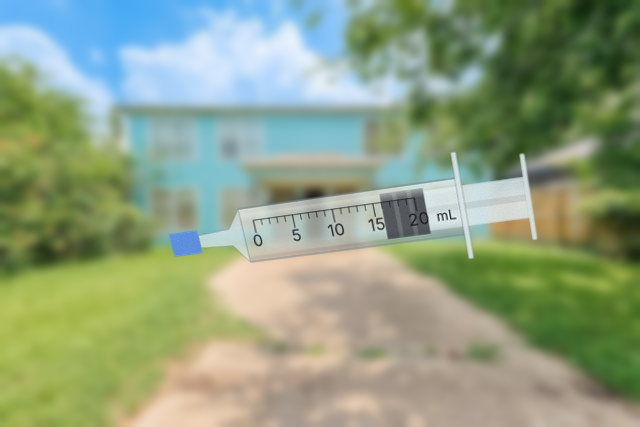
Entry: 16 mL
